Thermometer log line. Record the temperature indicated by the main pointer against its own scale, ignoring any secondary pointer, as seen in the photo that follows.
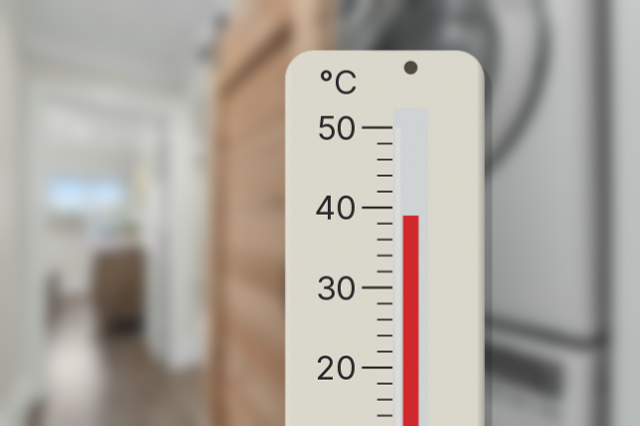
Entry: 39 °C
